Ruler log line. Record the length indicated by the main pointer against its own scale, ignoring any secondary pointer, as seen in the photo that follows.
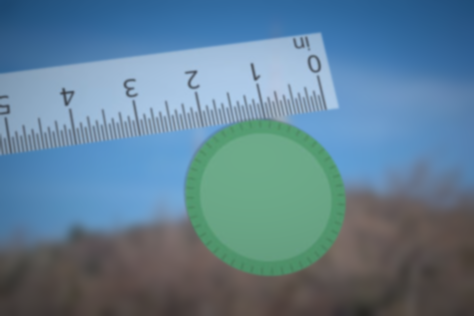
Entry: 2.5 in
